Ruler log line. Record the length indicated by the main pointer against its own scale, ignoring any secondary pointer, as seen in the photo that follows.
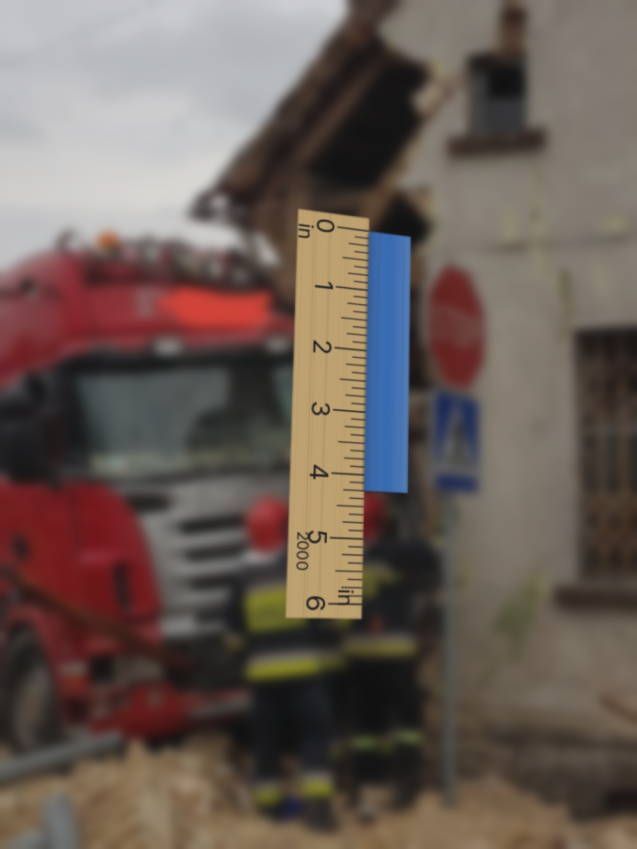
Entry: 4.25 in
